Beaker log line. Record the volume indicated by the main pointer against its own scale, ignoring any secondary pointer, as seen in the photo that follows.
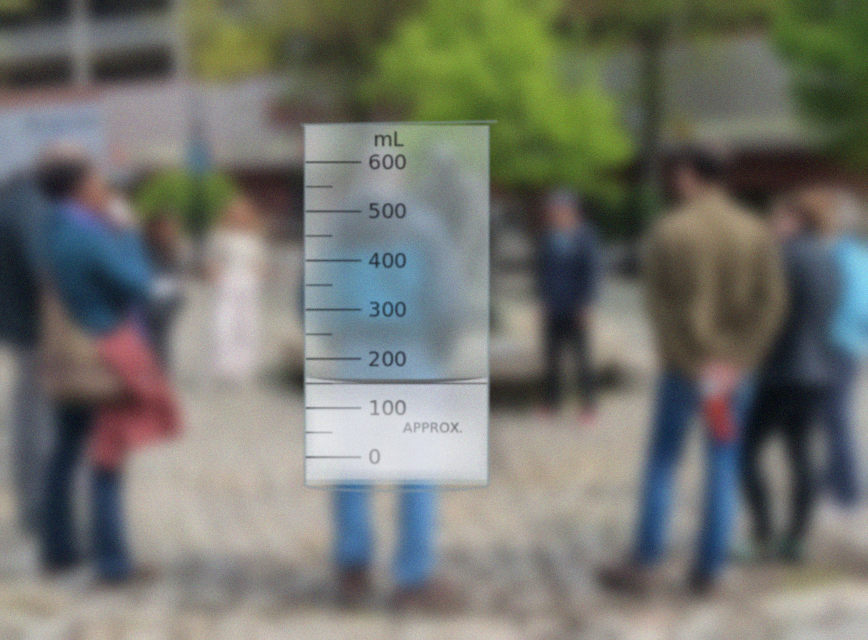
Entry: 150 mL
